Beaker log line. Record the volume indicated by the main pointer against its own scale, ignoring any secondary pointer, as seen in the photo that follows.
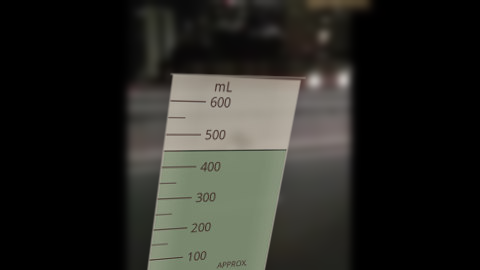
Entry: 450 mL
